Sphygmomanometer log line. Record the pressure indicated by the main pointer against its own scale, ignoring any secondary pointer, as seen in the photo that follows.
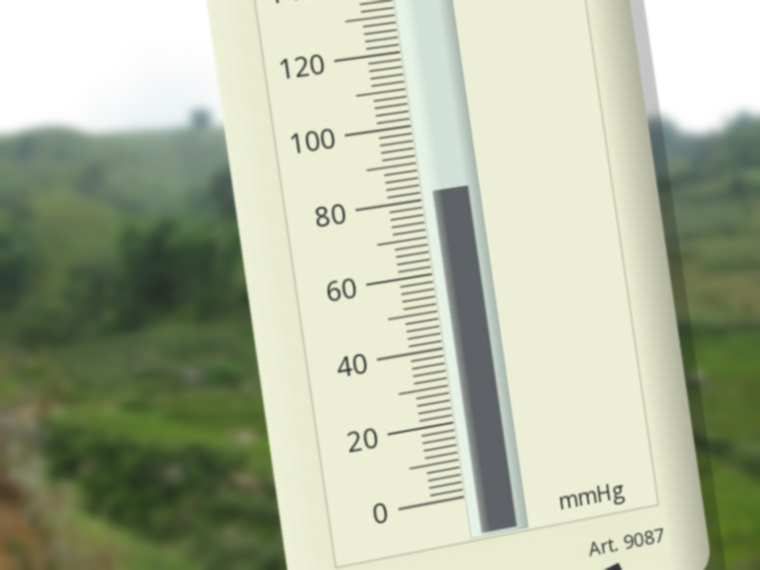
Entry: 82 mmHg
